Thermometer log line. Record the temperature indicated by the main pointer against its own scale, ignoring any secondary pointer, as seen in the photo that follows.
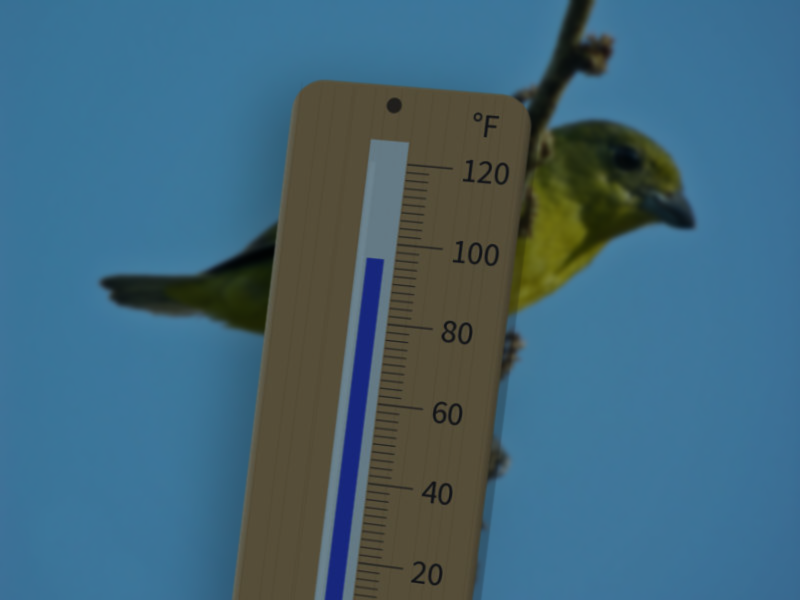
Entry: 96 °F
